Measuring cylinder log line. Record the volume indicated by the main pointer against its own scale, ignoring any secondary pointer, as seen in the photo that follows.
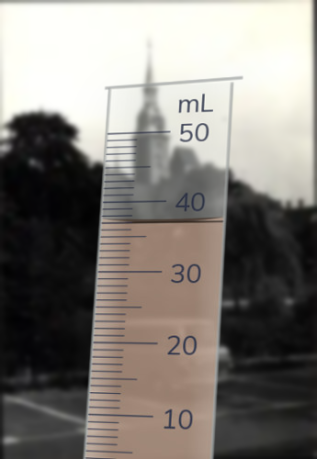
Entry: 37 mL
